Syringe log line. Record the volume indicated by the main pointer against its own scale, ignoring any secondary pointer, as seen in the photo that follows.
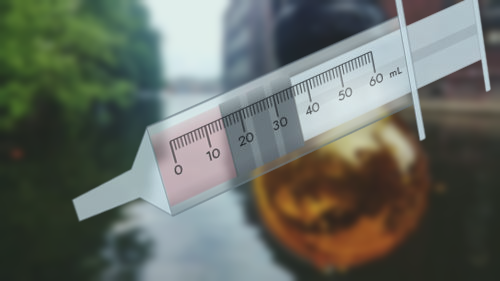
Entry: 15 mL
